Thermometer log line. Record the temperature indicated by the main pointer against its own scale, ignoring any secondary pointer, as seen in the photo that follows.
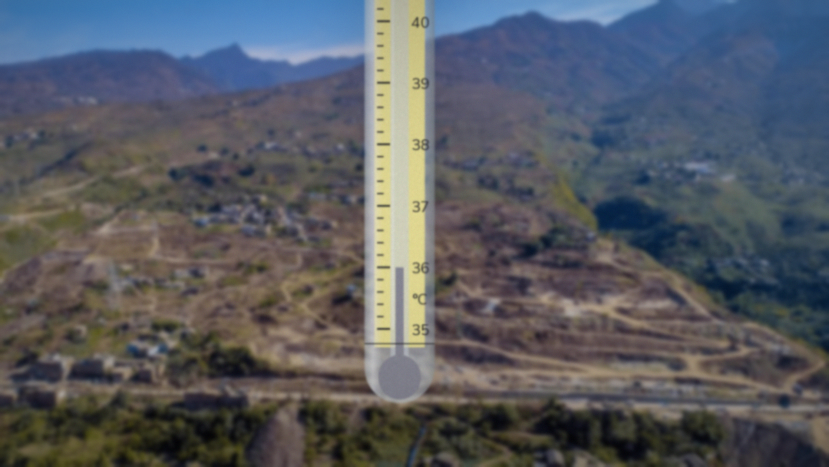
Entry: 36 °C
